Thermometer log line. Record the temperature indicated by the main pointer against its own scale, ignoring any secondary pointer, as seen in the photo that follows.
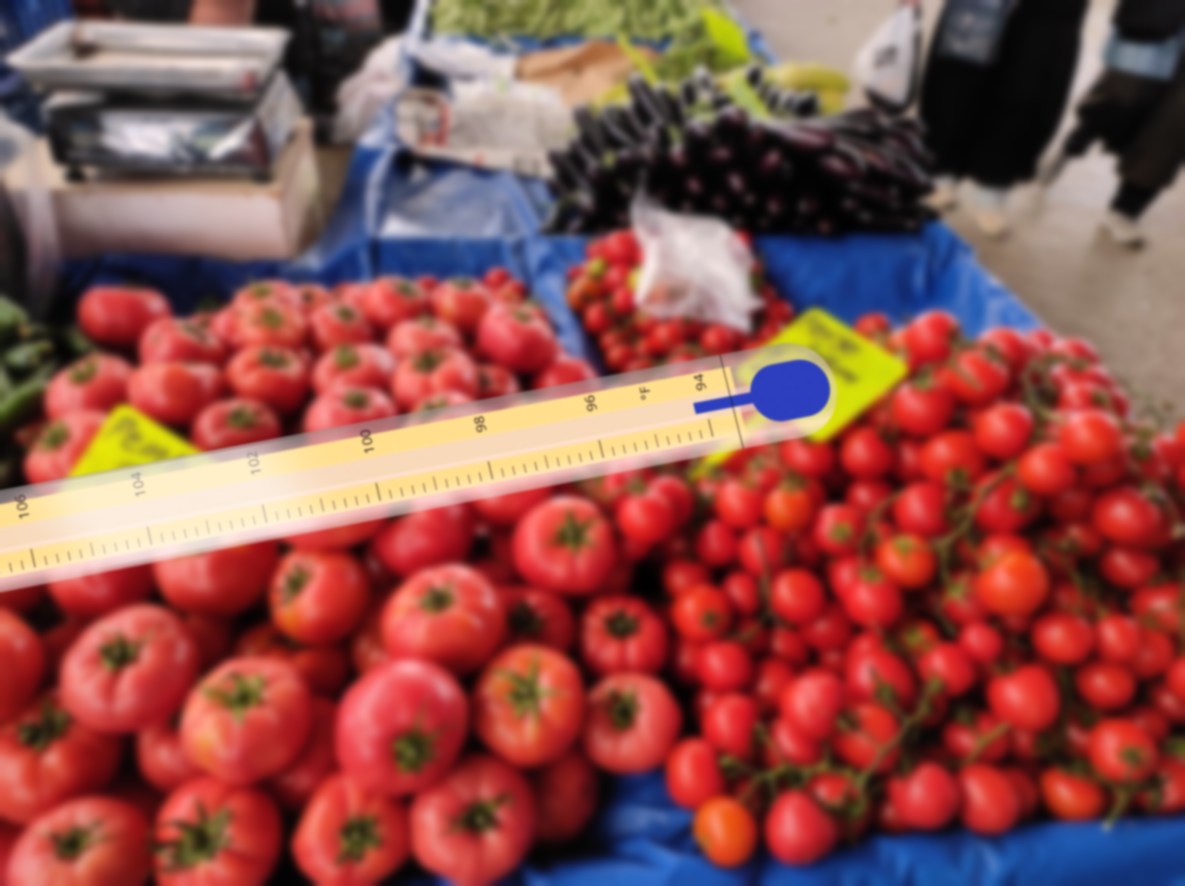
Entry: 94.2 °F
